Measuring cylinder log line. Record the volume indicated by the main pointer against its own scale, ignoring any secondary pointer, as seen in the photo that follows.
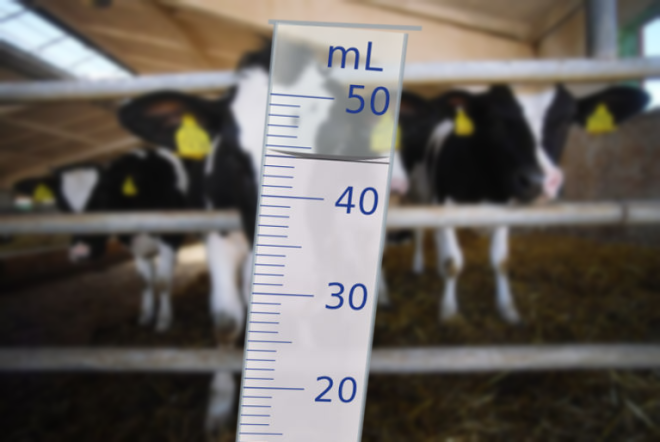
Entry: 44 mL
